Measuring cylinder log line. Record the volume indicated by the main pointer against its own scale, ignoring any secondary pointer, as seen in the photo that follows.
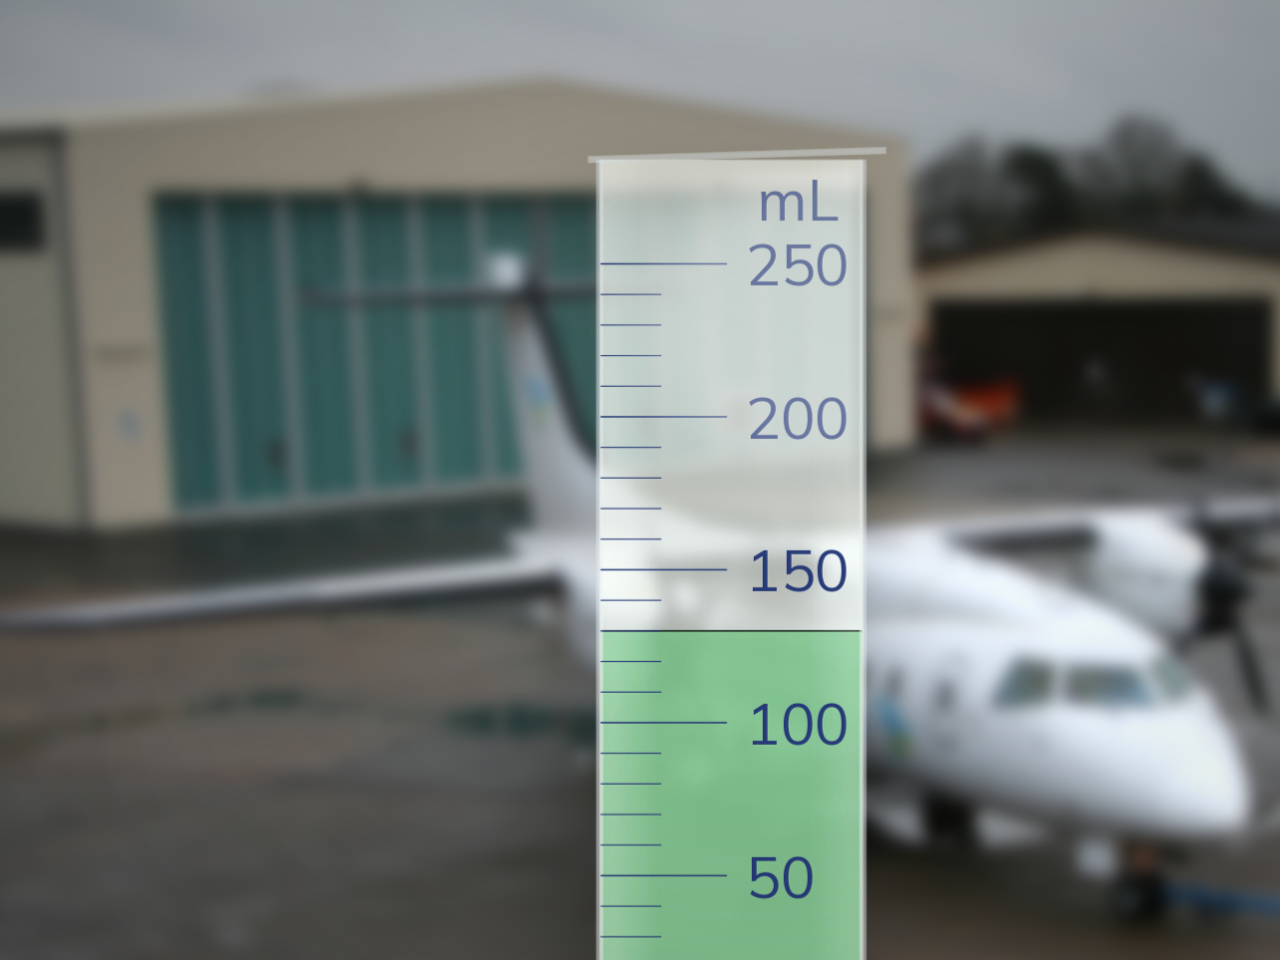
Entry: 130 mL
